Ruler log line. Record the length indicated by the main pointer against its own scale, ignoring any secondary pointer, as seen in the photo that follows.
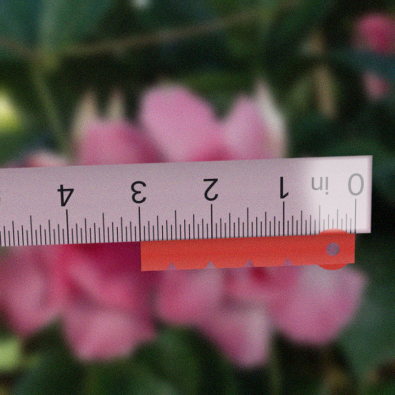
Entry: 3 in
